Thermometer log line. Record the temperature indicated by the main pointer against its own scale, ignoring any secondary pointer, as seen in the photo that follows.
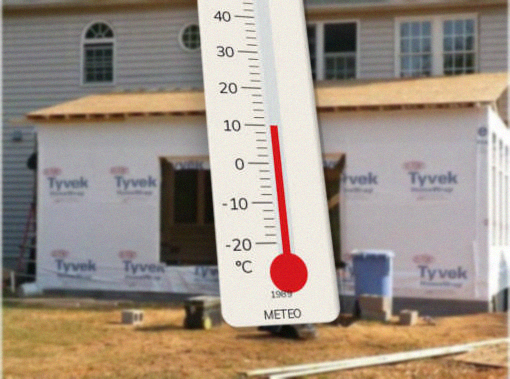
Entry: 10 °C
